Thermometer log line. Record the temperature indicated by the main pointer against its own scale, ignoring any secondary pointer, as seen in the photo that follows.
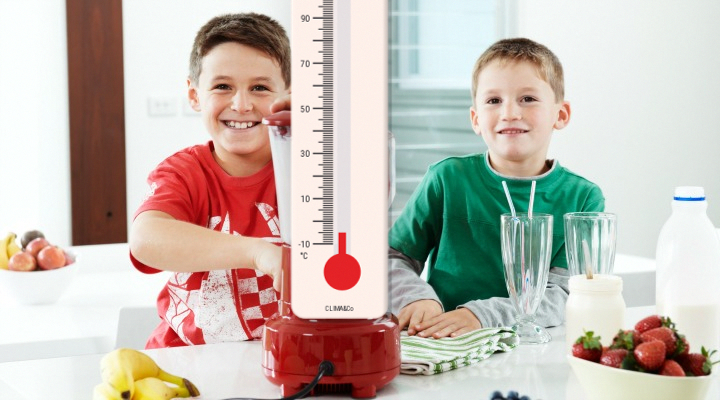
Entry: -5 °C
